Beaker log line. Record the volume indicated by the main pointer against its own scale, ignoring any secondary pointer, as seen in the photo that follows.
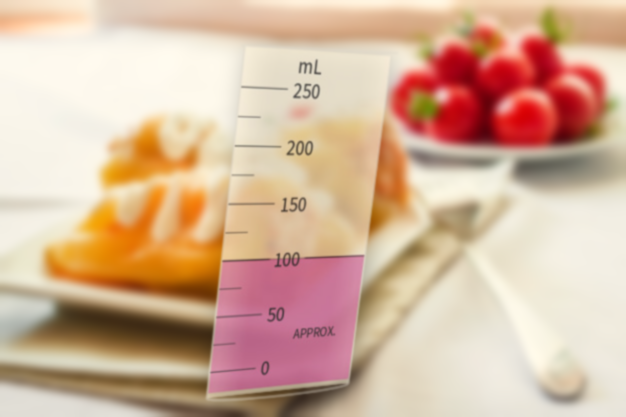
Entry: 100 mL
